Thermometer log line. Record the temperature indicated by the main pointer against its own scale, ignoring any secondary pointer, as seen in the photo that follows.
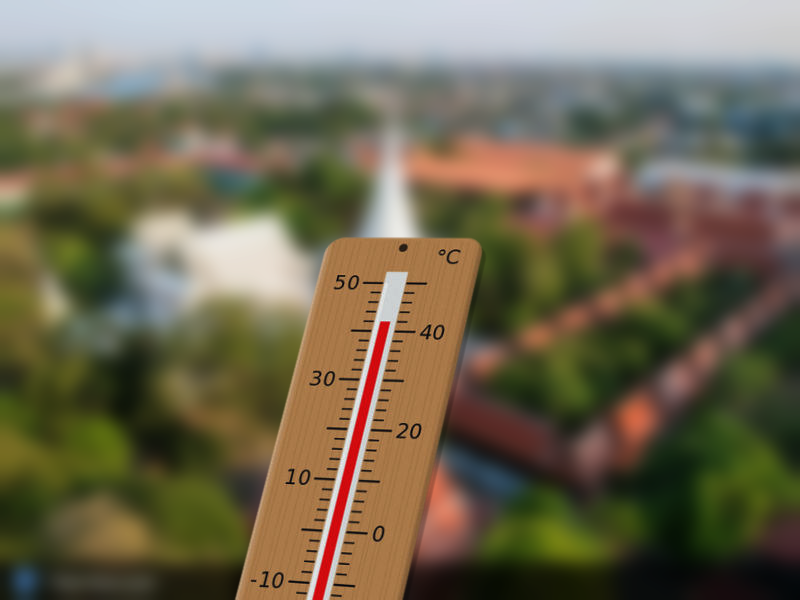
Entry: 42 °C
